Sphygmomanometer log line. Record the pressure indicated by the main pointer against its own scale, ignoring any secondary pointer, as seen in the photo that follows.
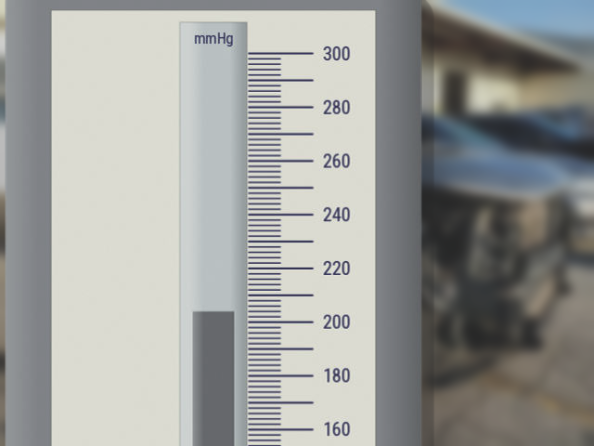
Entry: 204 mmHg
